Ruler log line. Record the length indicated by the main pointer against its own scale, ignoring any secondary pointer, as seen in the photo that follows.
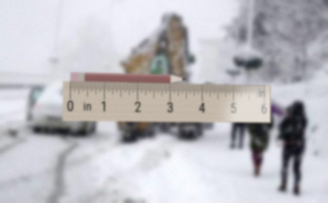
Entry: 3.5 in
